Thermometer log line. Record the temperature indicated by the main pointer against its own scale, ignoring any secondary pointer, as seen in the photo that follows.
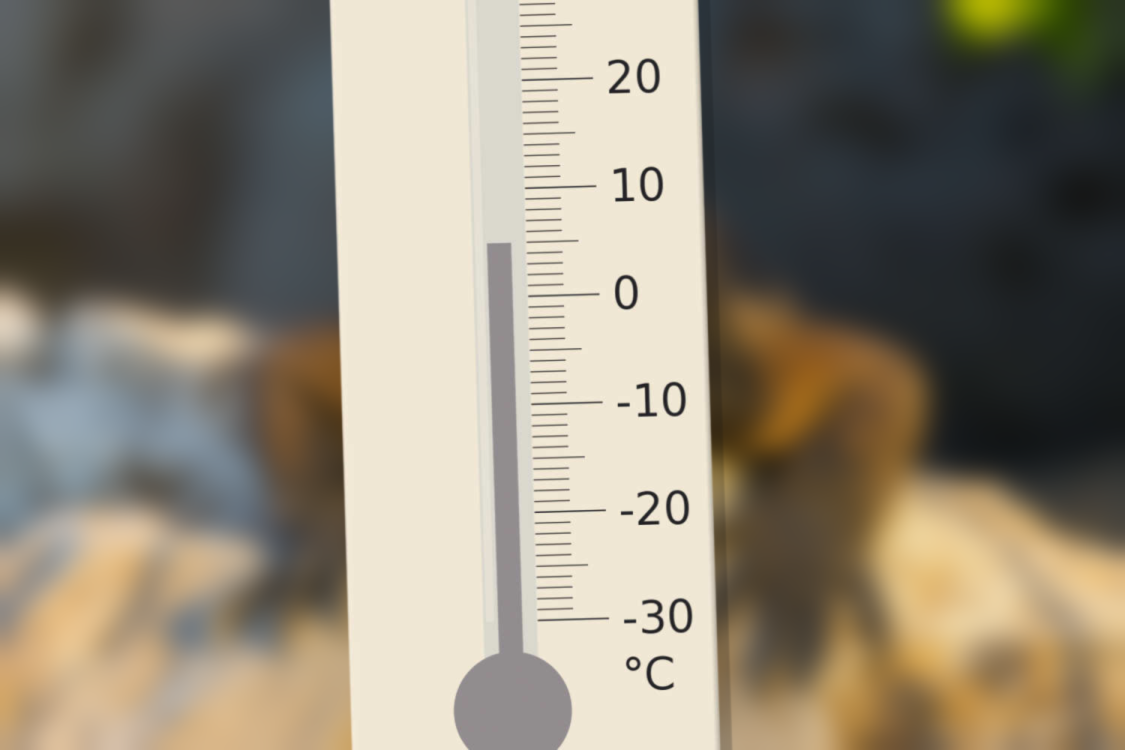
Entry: 5 °C
